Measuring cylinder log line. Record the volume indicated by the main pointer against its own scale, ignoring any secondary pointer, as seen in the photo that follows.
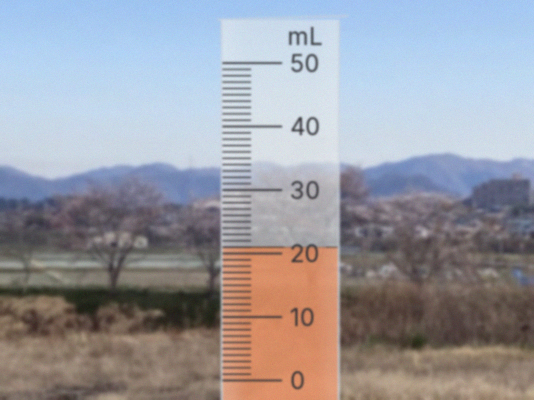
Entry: 21 mL
